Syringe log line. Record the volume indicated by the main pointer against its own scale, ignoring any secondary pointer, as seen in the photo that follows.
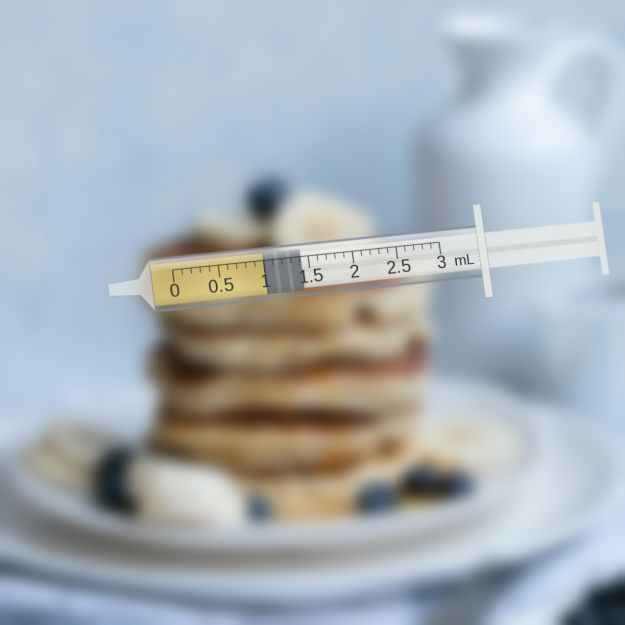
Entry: 1 mL
